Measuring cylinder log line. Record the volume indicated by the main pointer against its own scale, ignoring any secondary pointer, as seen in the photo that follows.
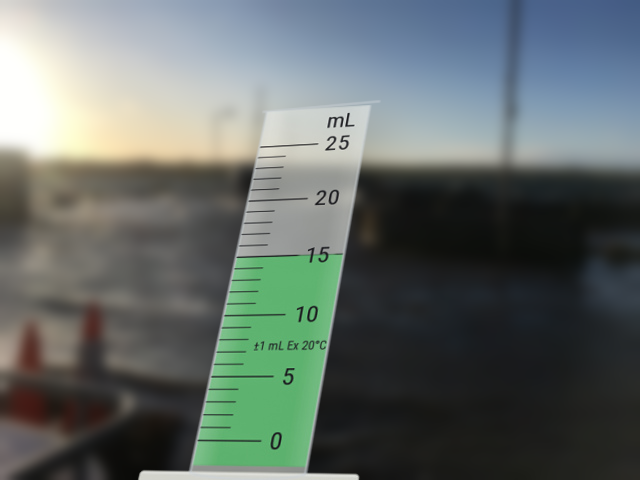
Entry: 15 mL
